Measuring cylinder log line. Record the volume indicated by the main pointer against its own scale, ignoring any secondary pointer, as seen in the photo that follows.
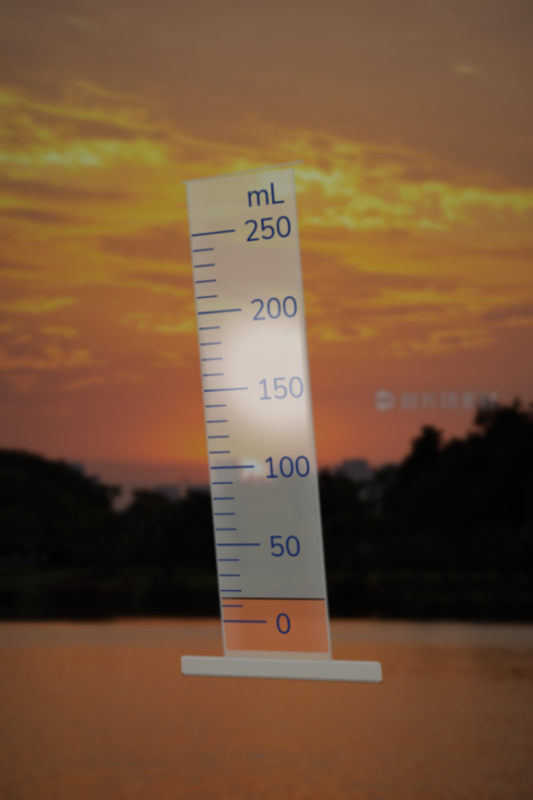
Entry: 15 mL
